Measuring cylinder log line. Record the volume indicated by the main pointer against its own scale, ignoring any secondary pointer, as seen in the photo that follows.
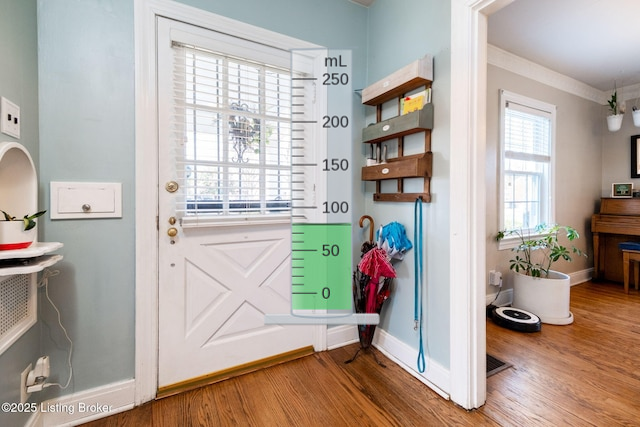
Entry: 80 mL
